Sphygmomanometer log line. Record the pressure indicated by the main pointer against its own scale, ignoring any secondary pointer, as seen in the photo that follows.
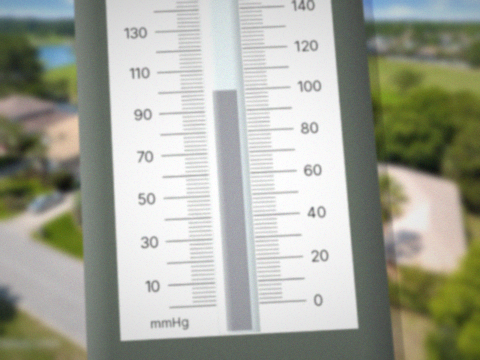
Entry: 100 mmHg
